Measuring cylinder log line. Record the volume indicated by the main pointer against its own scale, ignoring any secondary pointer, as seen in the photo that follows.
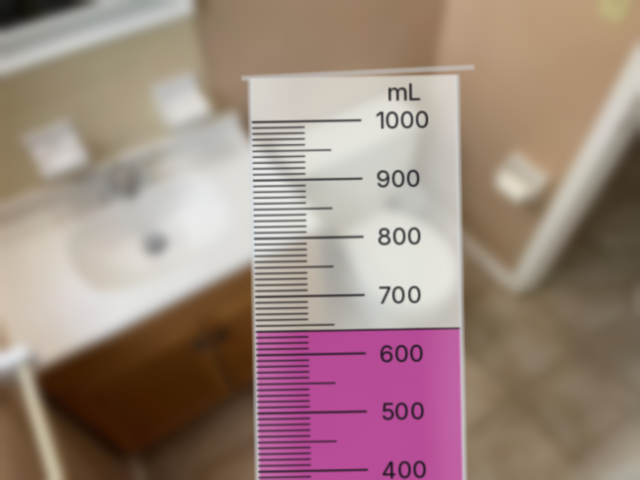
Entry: 640 mL
